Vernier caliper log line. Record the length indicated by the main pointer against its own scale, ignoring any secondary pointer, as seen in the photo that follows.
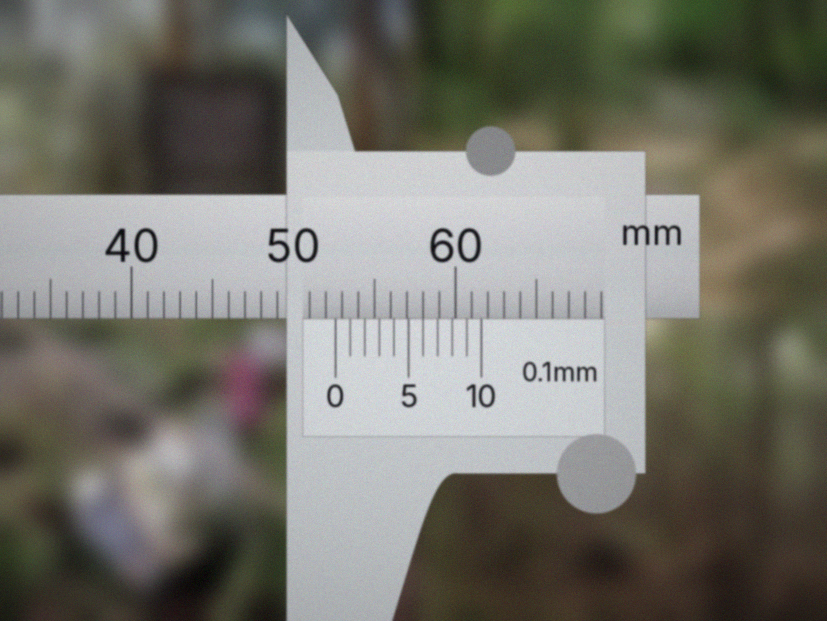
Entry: 52.6 mm
